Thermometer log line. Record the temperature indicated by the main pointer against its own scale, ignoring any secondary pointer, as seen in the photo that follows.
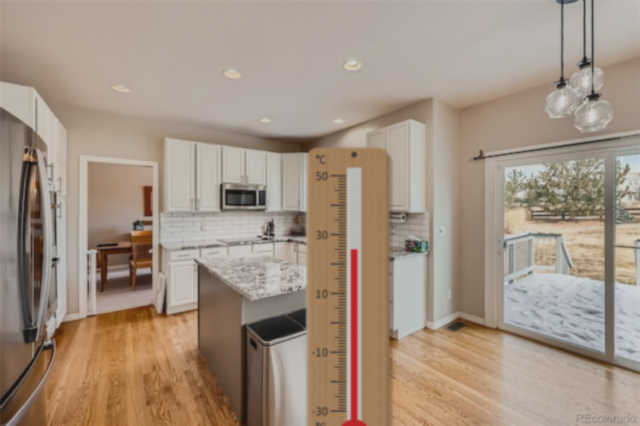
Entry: 25 °C
